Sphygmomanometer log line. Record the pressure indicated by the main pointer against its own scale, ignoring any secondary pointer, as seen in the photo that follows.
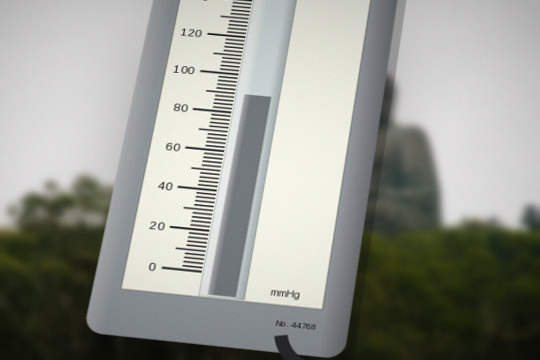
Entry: 90 mmHg
